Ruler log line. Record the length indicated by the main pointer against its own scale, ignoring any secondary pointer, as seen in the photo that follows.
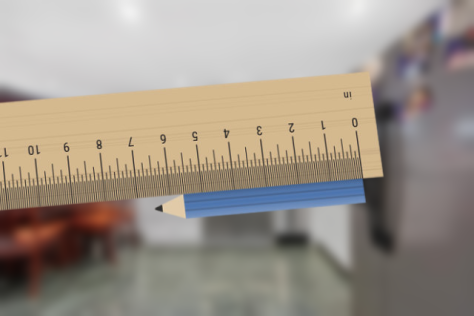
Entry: 6.5 in
